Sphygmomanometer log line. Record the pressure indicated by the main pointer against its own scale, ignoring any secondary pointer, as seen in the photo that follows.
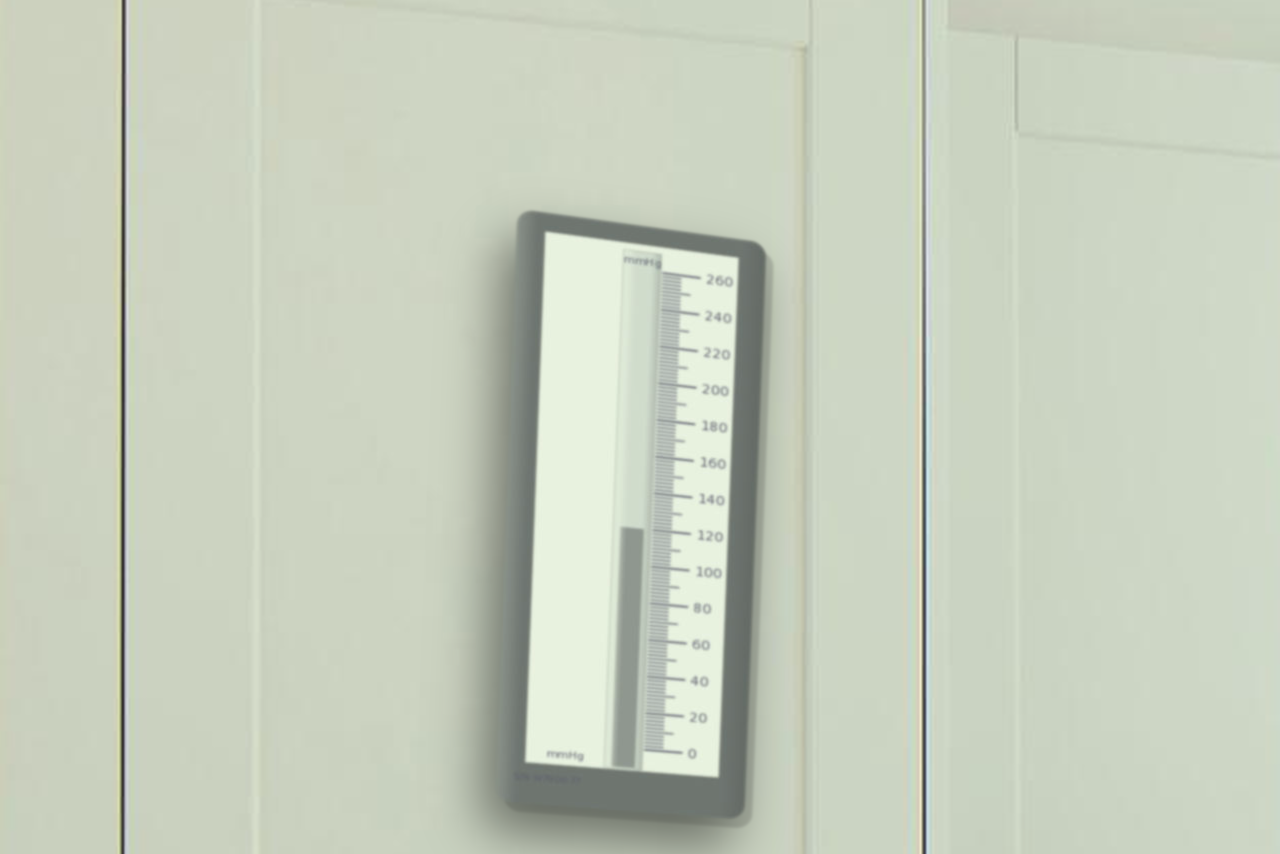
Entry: 120 mmHg
